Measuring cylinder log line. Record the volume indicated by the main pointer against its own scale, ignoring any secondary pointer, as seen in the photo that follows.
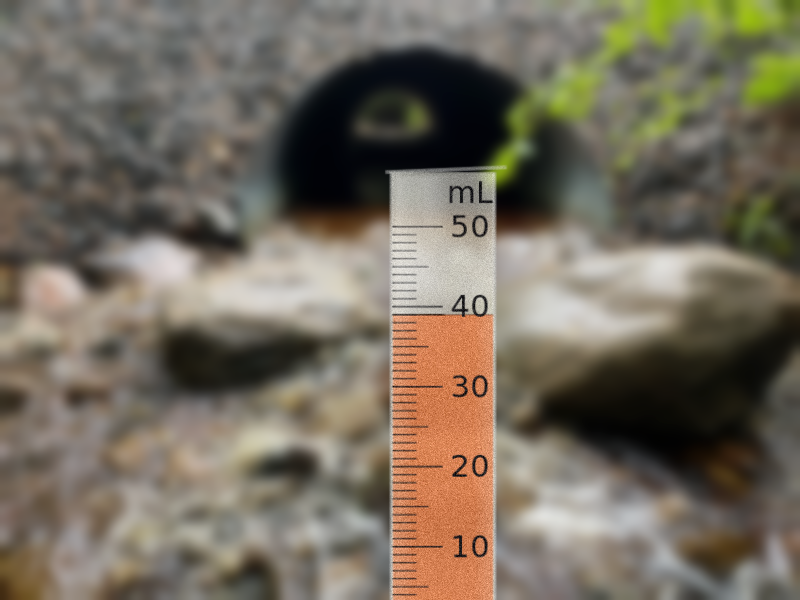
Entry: 39 mL
